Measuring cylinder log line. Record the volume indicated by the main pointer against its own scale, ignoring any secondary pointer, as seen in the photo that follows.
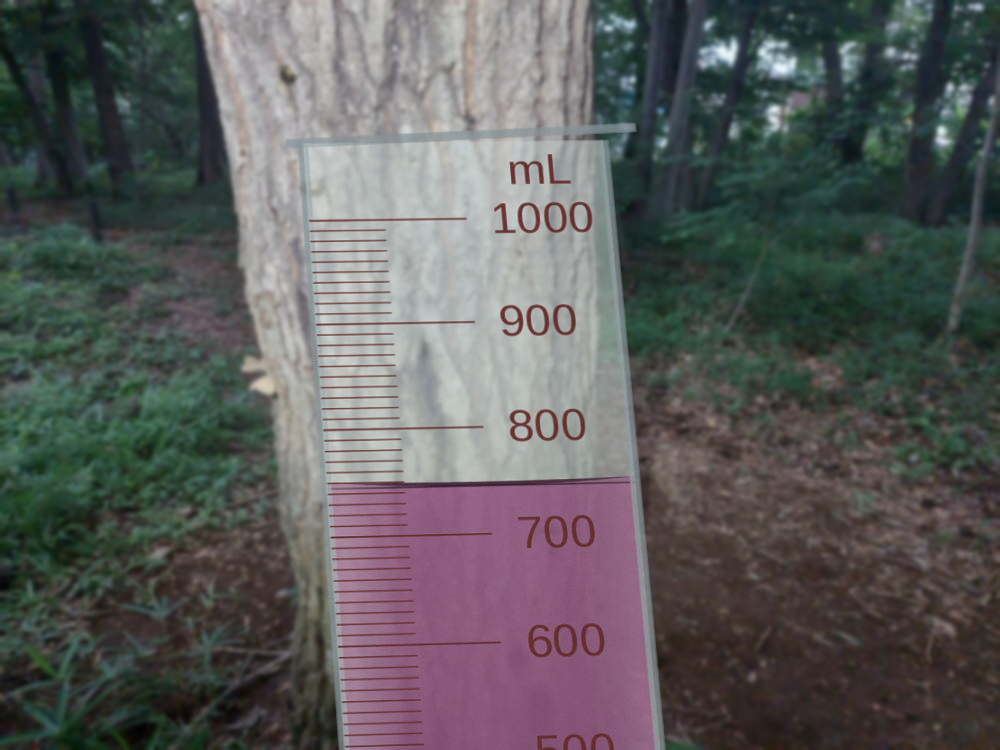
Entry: 745 mL
